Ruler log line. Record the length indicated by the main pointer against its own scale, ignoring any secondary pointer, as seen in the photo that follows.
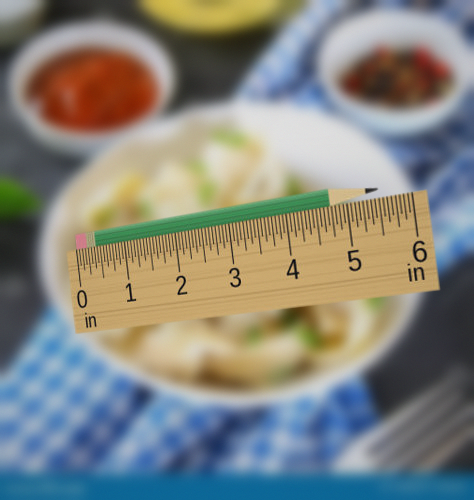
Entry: 5.5 in
